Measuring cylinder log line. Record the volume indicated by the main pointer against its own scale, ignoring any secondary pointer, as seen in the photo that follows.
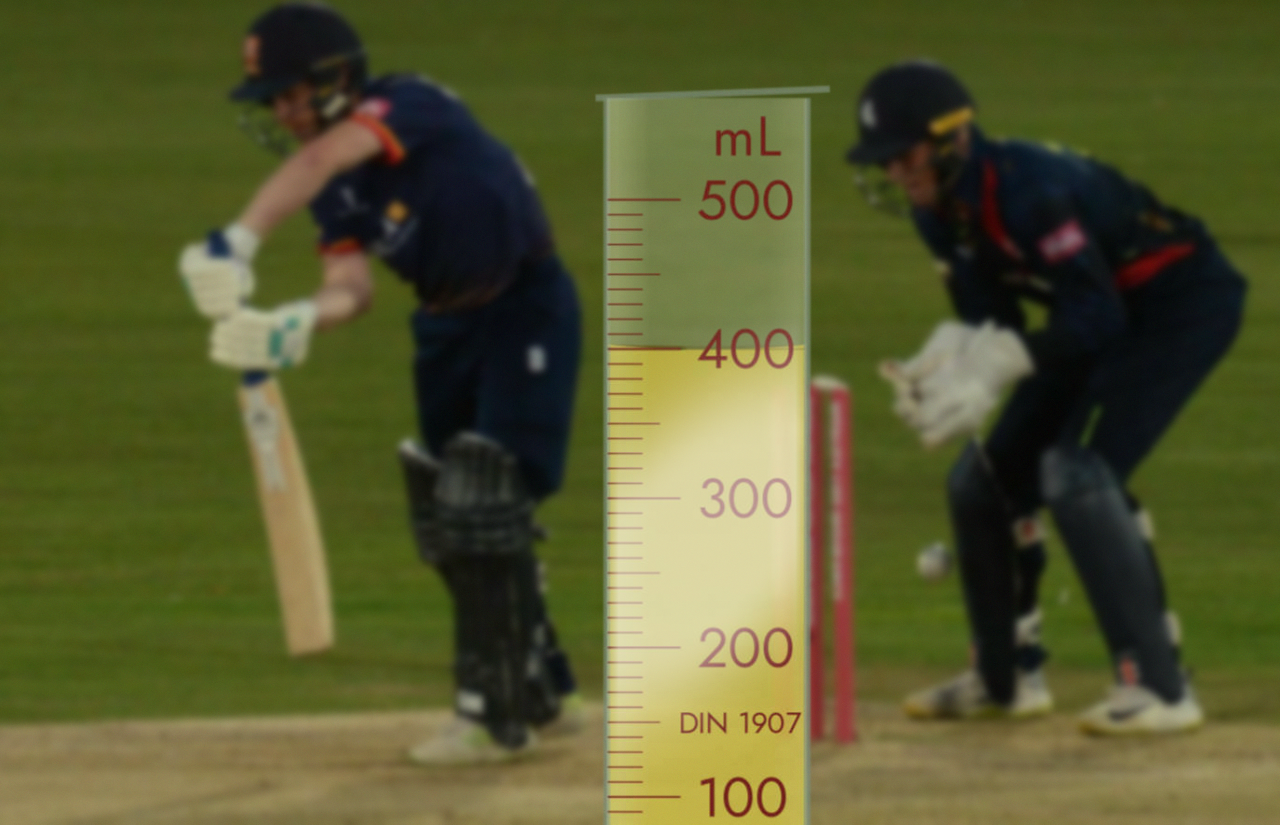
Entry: 400 mL
